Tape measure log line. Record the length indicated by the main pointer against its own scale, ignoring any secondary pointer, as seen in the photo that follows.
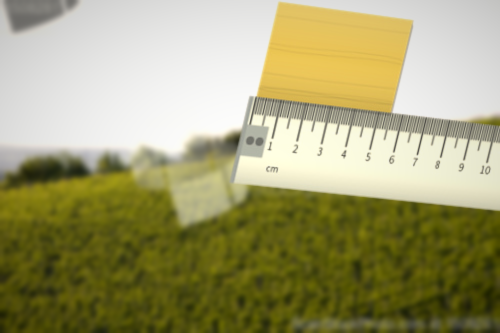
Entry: 5.5 cm
